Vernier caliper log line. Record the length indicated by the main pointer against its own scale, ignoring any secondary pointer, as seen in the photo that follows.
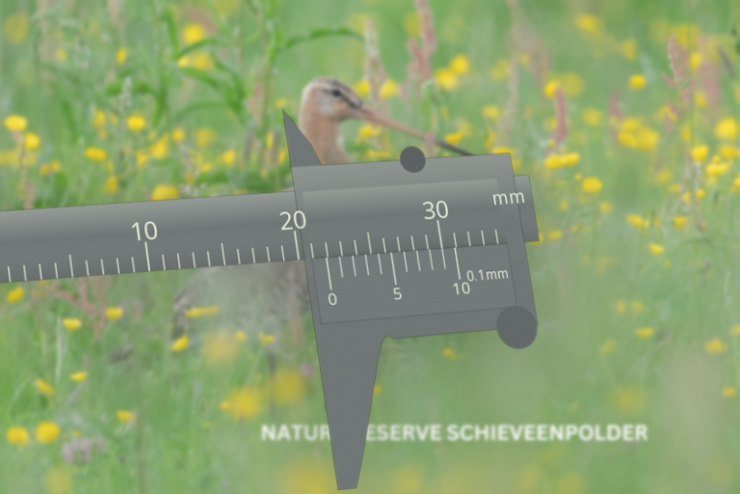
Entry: 21.9 mm
